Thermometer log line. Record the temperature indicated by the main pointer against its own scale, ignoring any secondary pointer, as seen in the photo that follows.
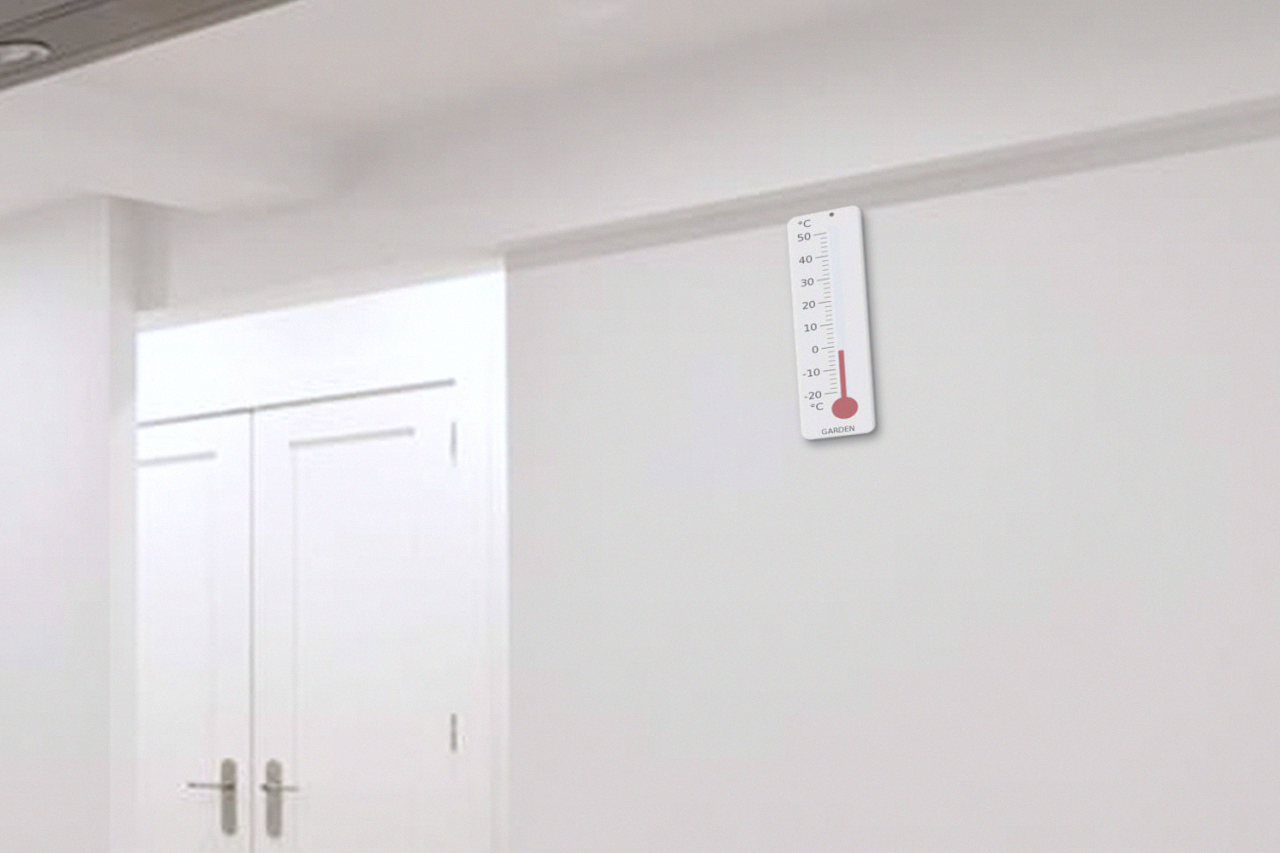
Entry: -2 °C
